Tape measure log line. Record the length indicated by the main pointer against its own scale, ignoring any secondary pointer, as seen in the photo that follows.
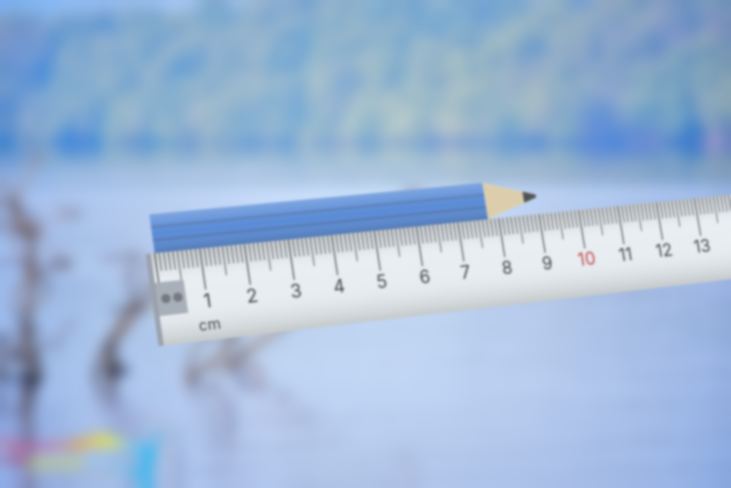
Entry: 9 cm
